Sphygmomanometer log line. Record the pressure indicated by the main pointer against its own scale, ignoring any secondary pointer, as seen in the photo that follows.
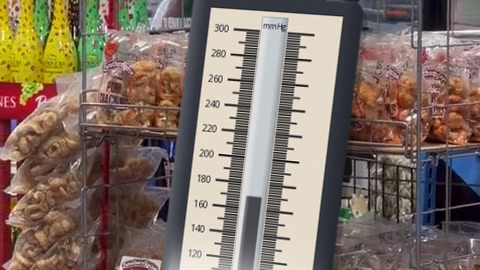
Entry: 170 mmHg
